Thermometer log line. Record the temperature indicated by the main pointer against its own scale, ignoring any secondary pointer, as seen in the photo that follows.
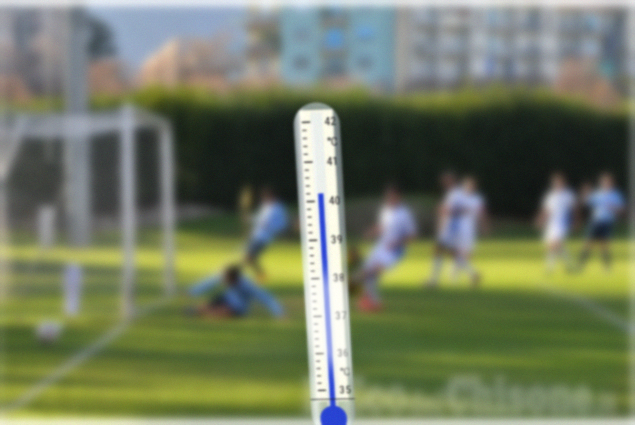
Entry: 40.2 °C
